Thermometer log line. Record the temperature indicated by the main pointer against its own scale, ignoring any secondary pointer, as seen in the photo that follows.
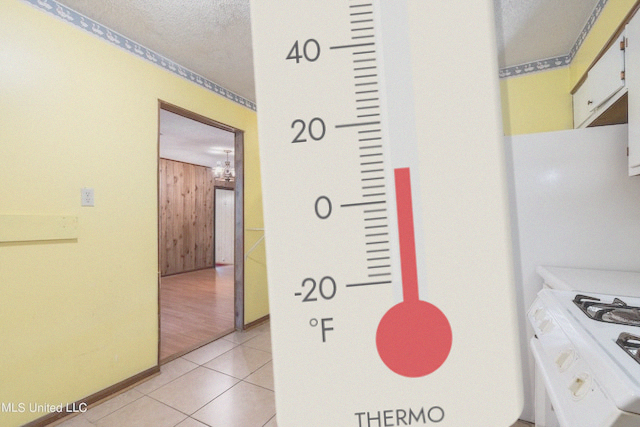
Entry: 8 °F
